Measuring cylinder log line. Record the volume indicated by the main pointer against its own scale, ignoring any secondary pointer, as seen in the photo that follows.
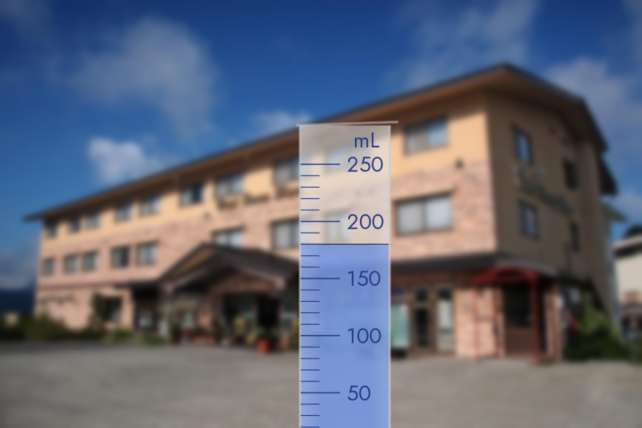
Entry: 180 mL
